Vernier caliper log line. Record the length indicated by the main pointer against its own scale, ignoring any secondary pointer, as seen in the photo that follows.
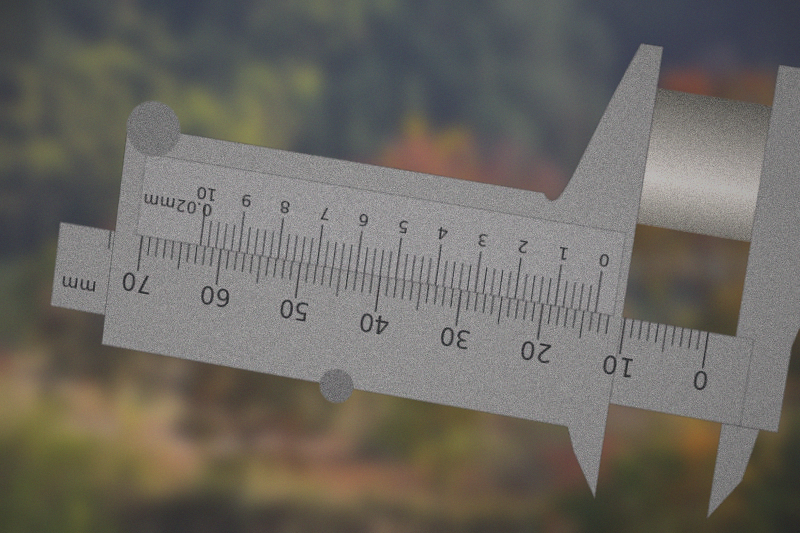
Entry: 13.6 mm
